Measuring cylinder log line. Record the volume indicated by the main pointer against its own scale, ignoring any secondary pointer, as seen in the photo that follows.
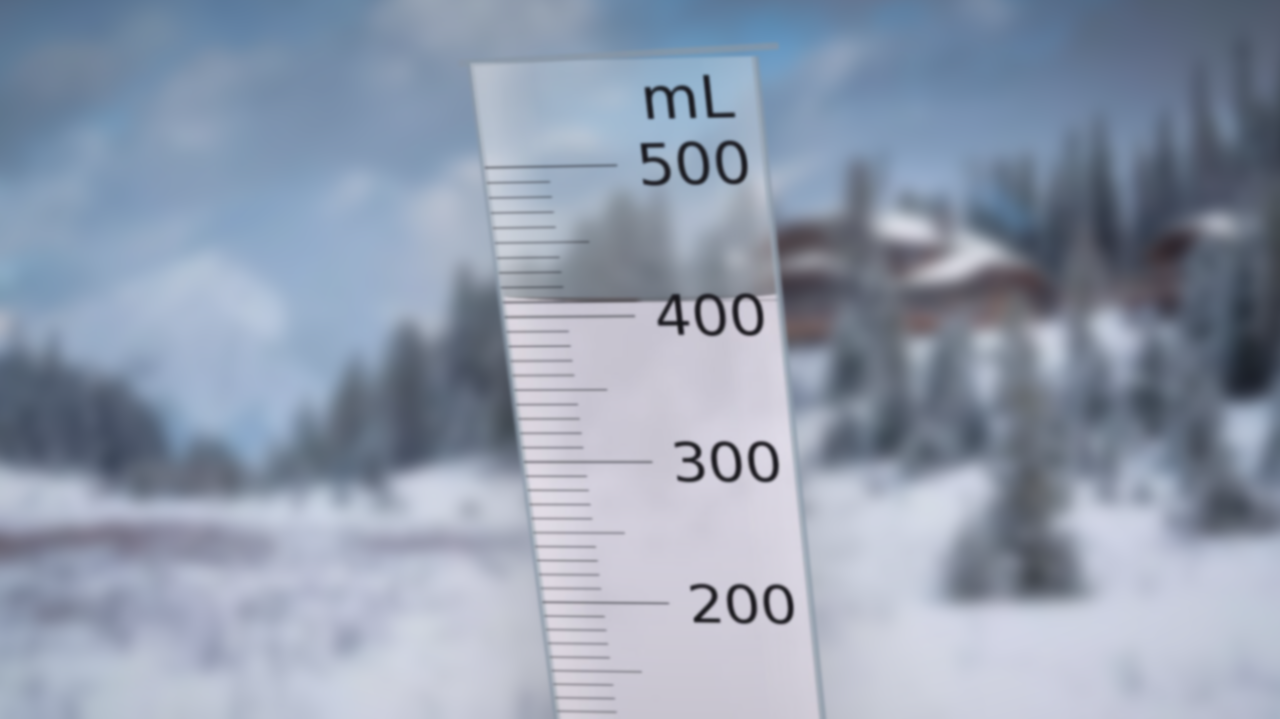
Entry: 410 mL
